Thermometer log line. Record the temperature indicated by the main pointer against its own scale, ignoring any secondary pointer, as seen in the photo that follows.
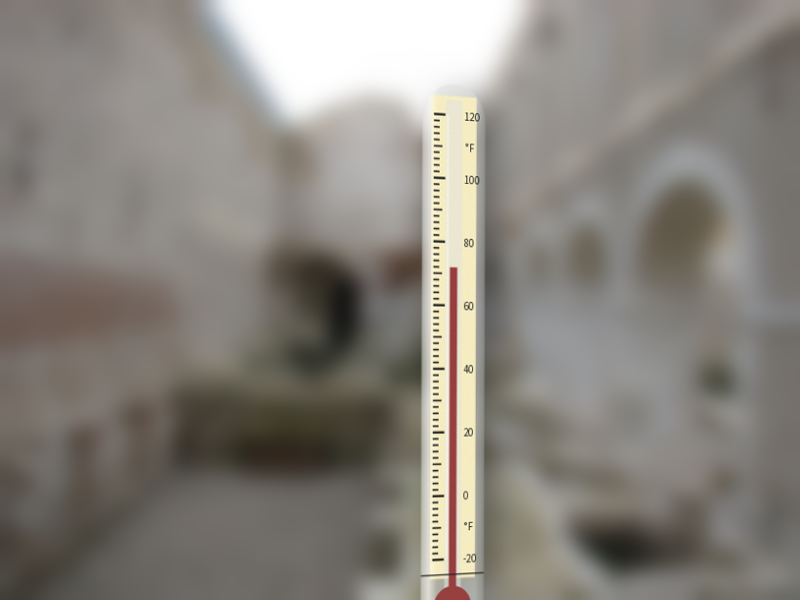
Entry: 72 °F
